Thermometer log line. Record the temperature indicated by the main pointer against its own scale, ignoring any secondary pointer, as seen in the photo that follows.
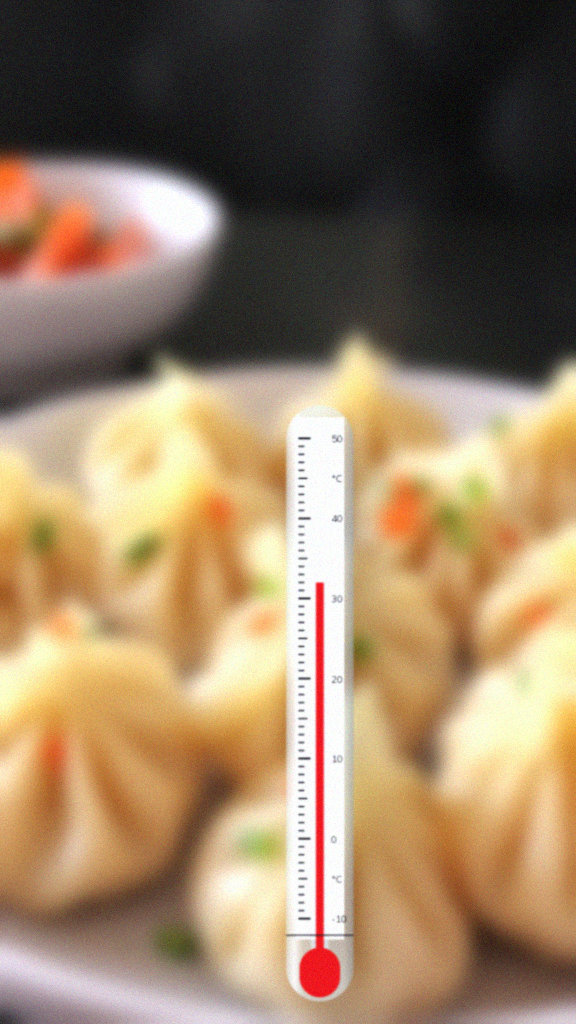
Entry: 32 °C
